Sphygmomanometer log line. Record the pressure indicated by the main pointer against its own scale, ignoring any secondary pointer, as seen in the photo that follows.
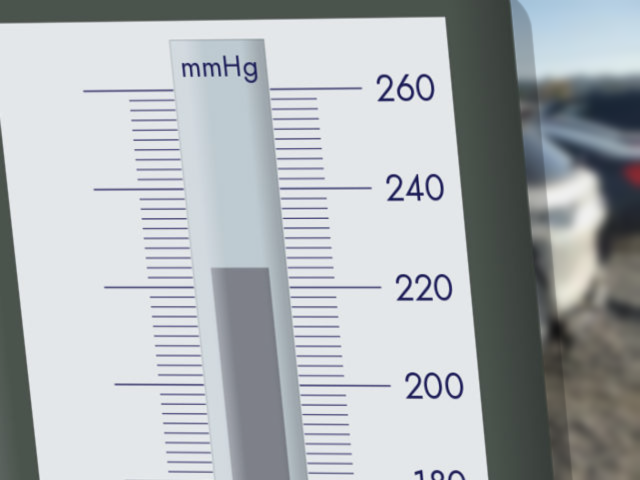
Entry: 224 mmHg
